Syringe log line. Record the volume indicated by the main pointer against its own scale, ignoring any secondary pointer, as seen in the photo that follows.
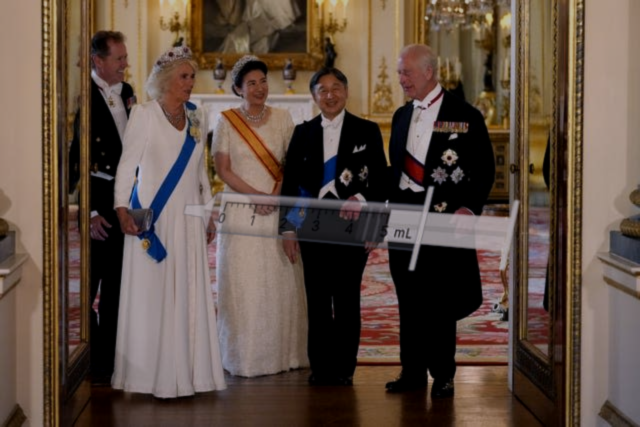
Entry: 4.2 mL
